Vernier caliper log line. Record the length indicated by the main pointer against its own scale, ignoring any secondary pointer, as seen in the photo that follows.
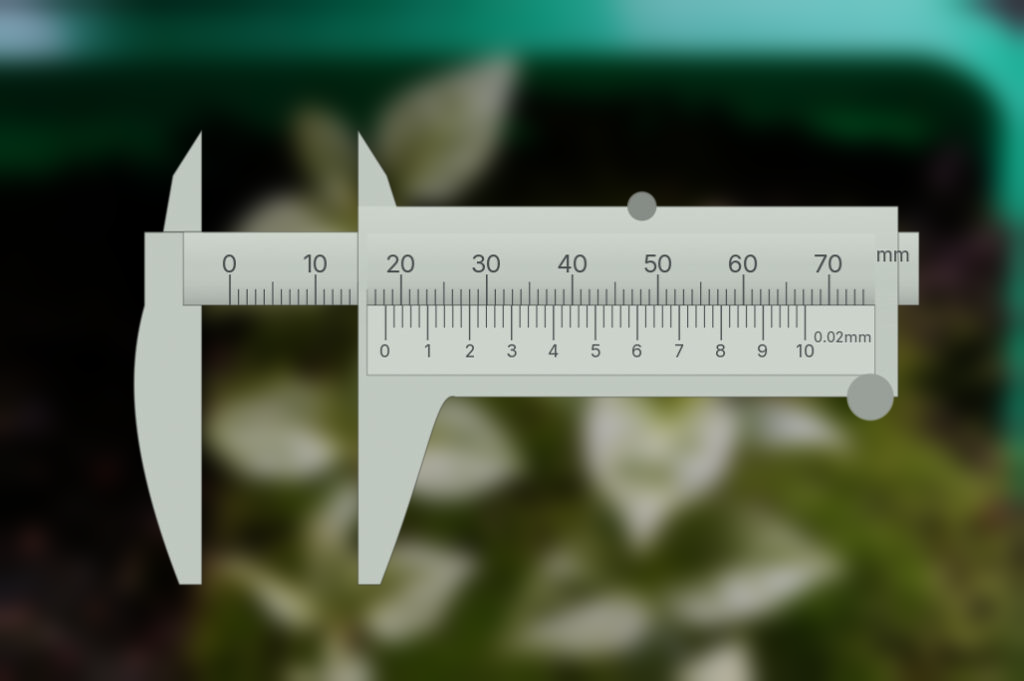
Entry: 18.2 mm
